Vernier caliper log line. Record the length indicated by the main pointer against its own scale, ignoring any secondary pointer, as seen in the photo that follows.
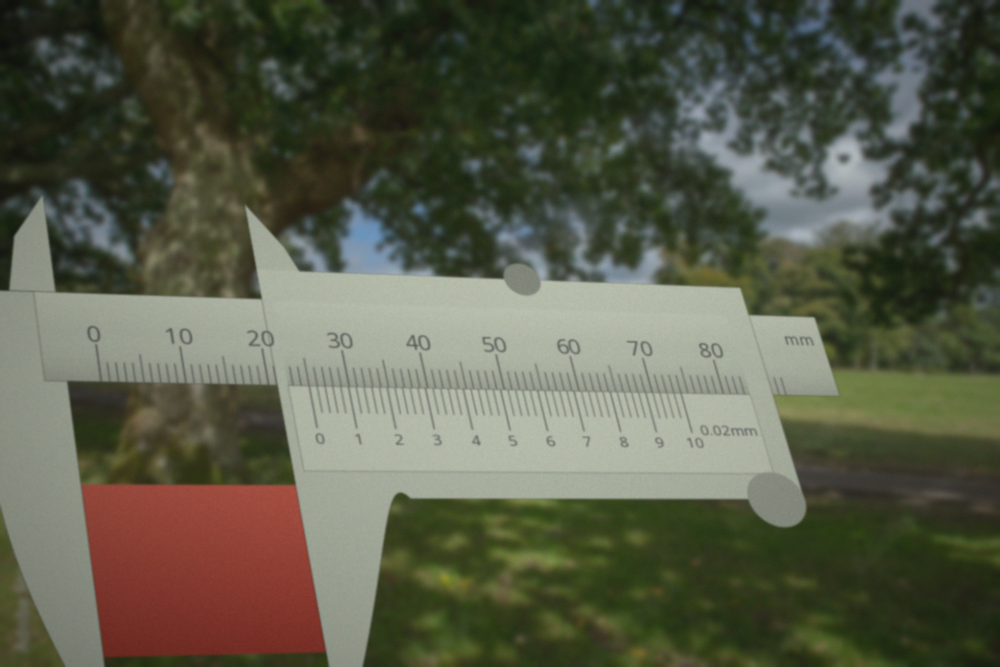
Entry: 25.0 mm
